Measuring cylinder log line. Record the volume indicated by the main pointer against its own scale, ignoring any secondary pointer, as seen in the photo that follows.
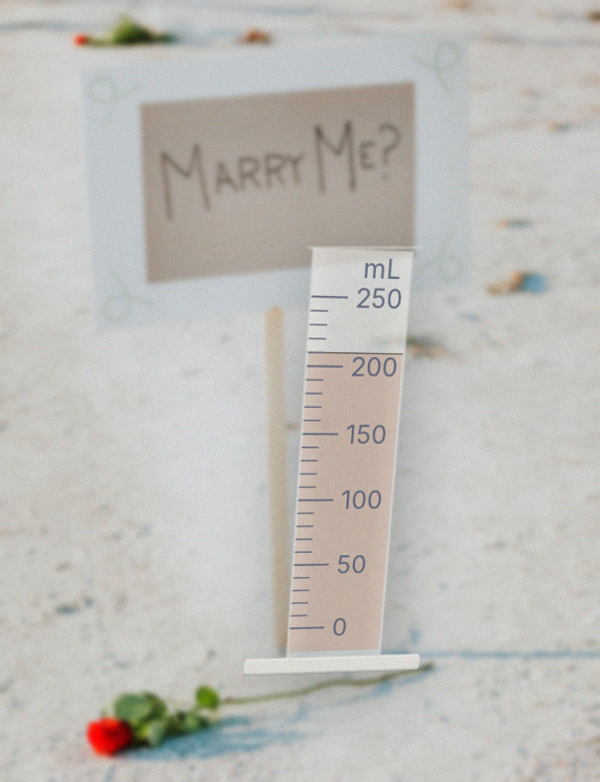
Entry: 210 mL
